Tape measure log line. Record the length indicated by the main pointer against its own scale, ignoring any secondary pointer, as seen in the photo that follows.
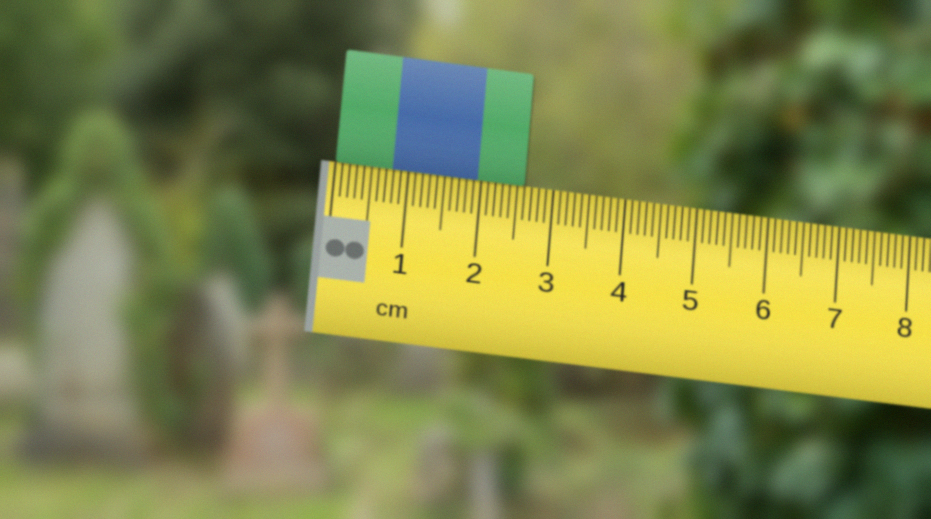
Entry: 2.6 cm
